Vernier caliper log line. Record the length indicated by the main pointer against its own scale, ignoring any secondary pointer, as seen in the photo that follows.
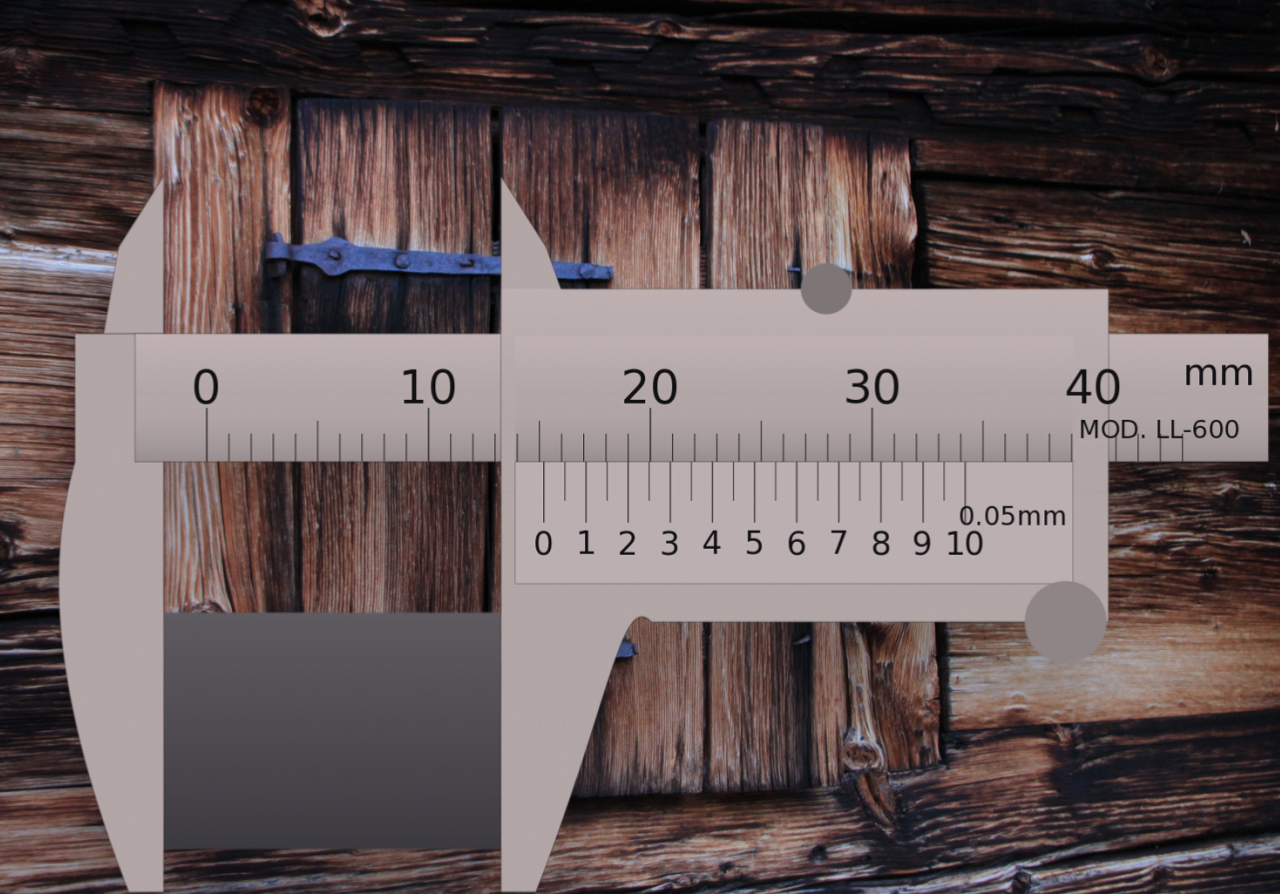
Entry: 15.2 mm
